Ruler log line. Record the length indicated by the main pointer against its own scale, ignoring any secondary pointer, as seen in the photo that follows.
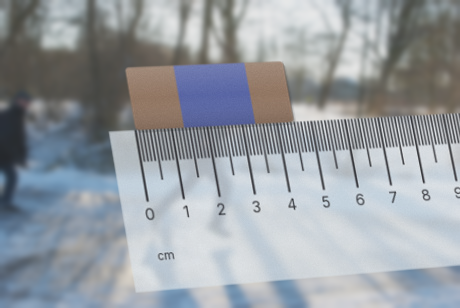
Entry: 4.5 cm
